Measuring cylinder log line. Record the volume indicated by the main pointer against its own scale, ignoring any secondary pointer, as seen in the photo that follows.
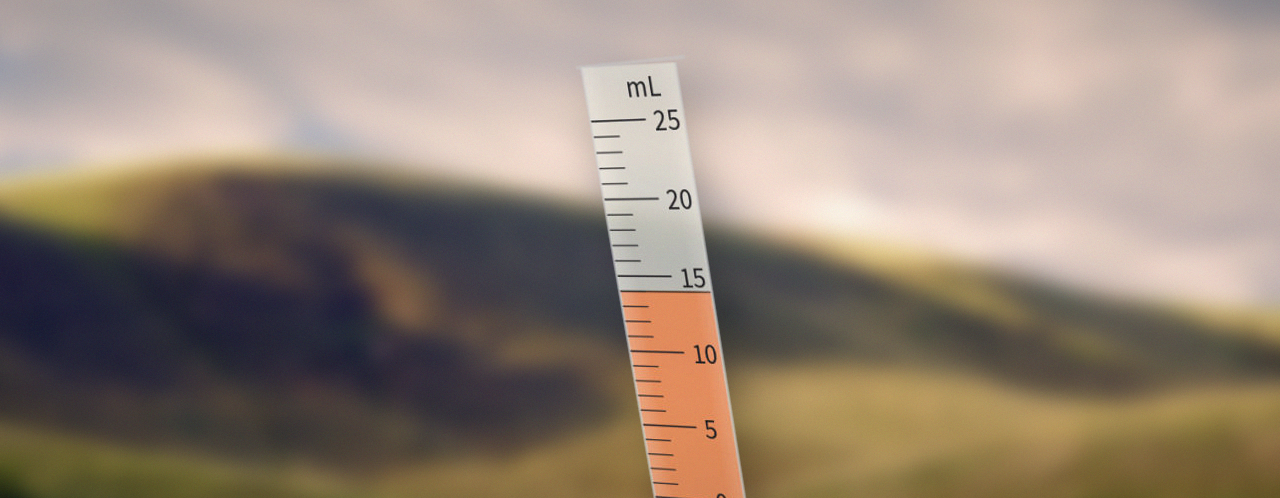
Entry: 14 mL
